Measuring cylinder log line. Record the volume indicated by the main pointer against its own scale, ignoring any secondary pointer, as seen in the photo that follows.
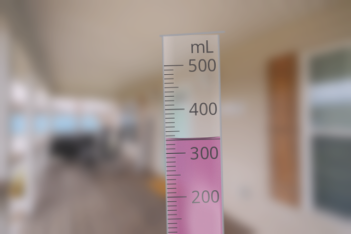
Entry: 330 mL
